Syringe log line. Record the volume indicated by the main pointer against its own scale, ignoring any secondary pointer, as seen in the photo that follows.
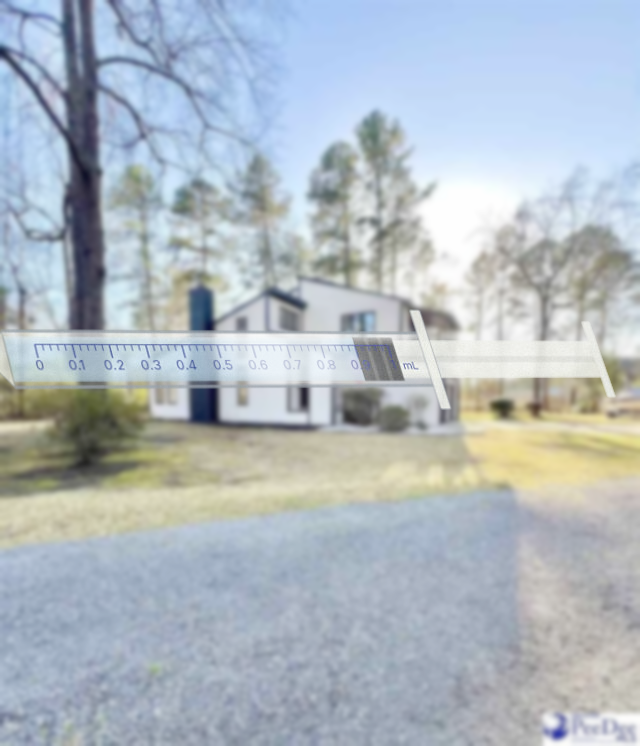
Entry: 0.9 mL
